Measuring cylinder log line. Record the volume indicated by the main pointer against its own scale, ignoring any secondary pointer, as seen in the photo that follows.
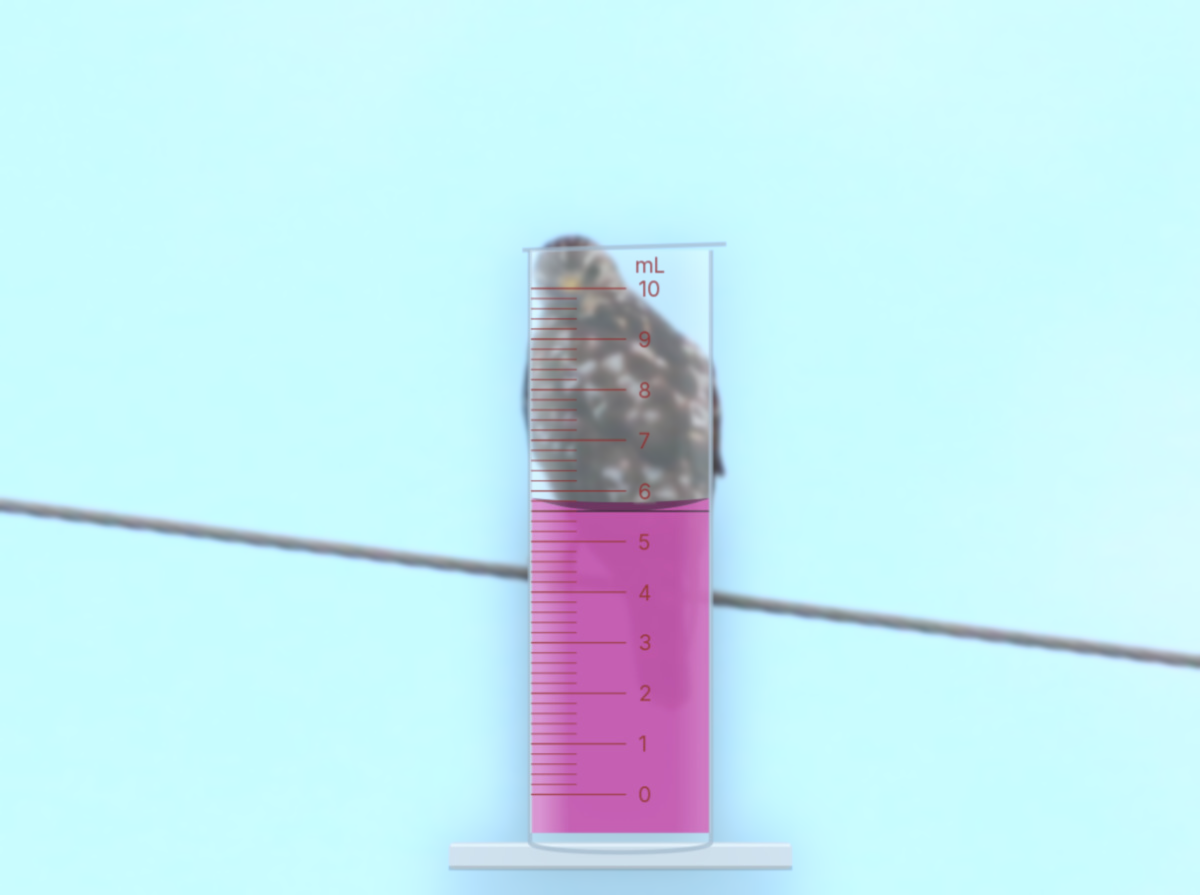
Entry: 5.6 mL
